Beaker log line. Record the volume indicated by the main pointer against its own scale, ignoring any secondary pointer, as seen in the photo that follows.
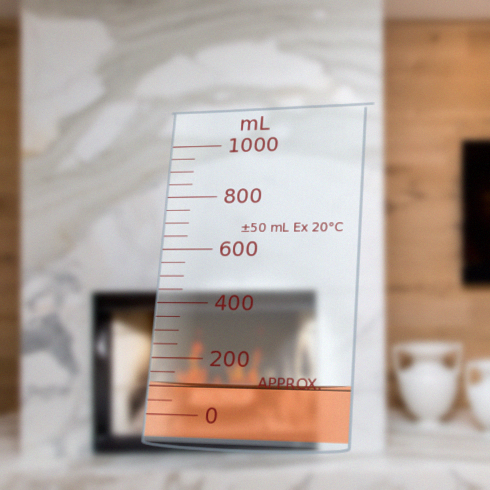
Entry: 100 mL
